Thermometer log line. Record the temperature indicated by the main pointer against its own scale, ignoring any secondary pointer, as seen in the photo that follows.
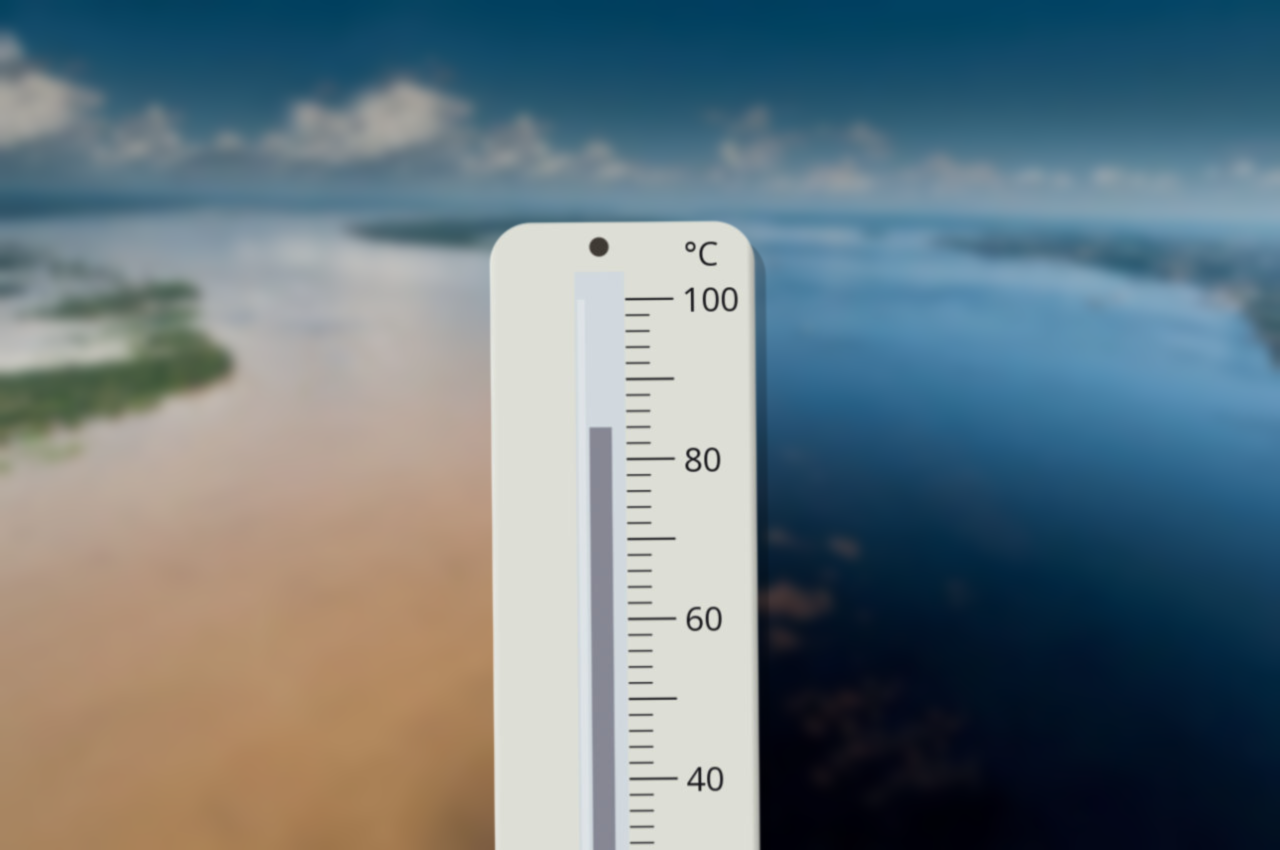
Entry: 84 °C
